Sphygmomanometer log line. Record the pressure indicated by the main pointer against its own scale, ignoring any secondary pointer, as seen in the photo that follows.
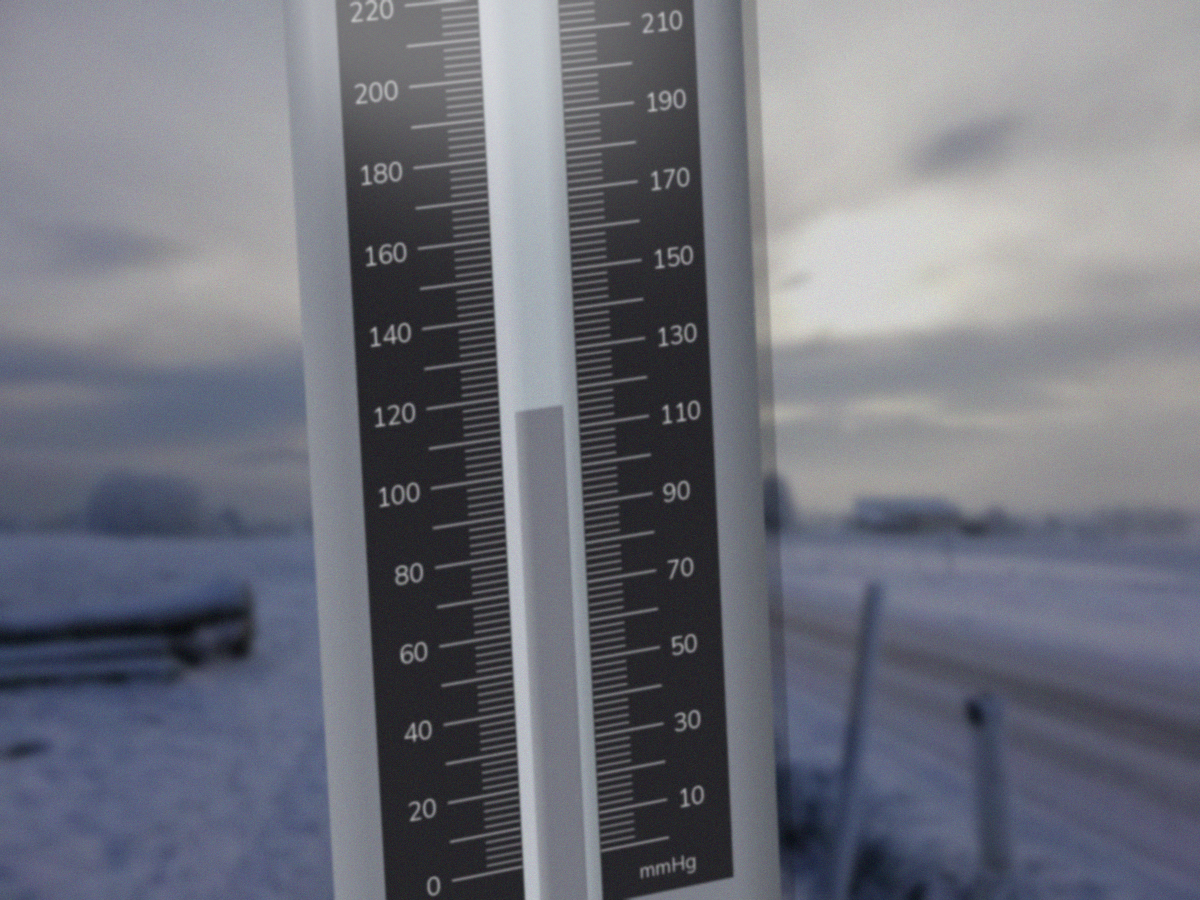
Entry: 116 mmHg
